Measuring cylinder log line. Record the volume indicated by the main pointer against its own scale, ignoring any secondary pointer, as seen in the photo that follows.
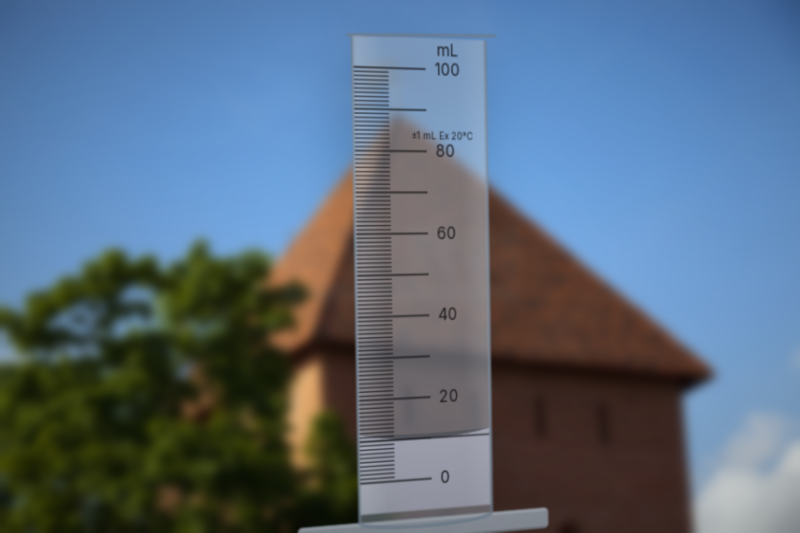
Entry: 10 mL
